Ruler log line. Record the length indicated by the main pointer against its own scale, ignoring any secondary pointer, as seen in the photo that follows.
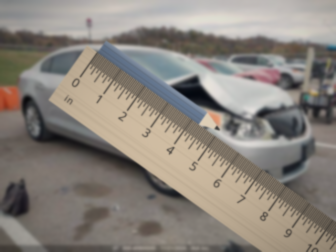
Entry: 5 in
